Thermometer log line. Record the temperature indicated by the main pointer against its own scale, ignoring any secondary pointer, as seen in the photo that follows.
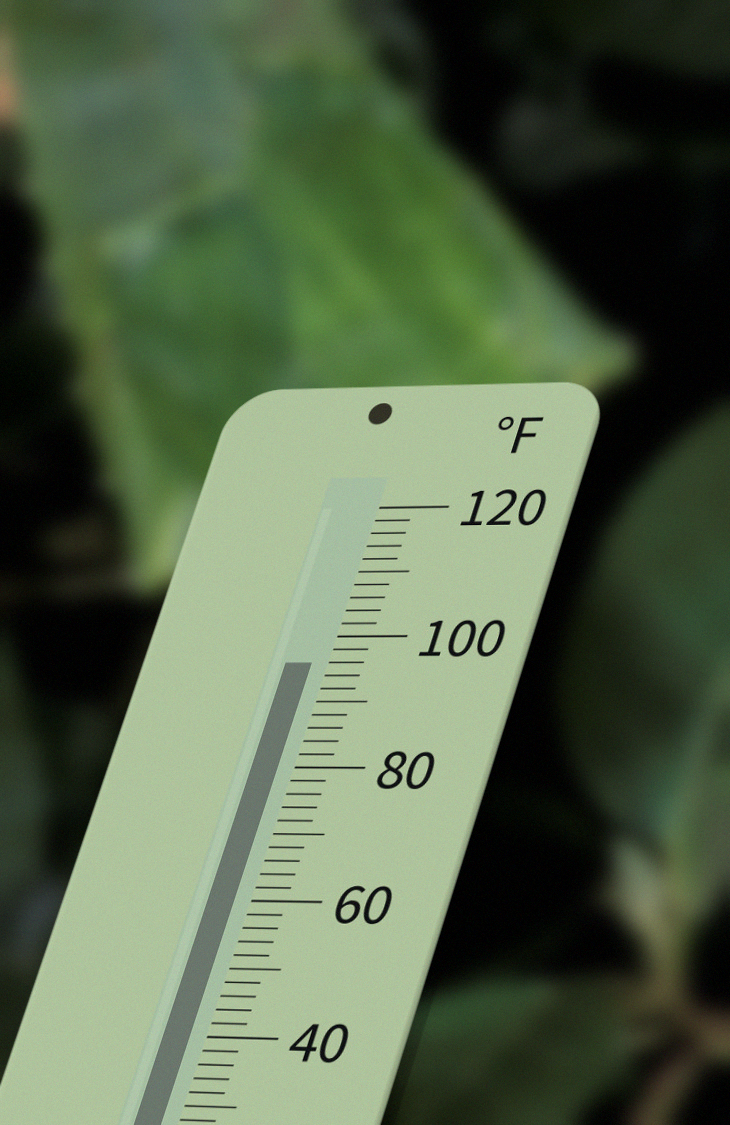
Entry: 96 °F
